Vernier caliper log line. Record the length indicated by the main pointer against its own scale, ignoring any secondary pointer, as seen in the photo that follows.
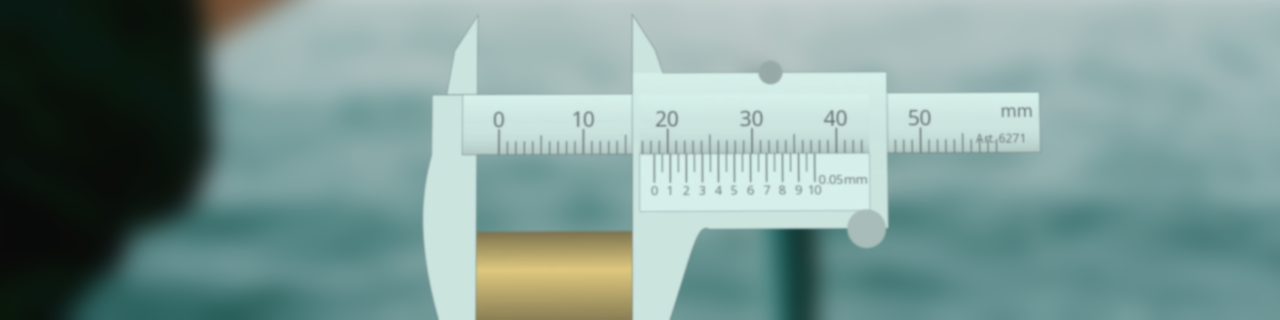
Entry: 18.4 mm
